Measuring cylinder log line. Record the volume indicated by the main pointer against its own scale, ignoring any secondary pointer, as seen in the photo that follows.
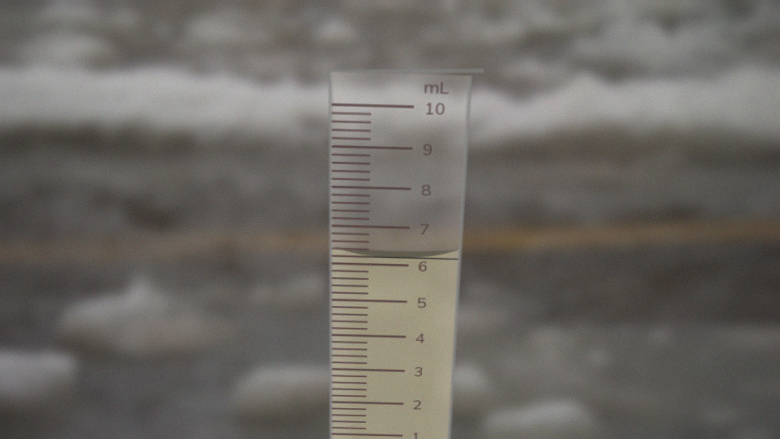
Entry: 6.2 mL
